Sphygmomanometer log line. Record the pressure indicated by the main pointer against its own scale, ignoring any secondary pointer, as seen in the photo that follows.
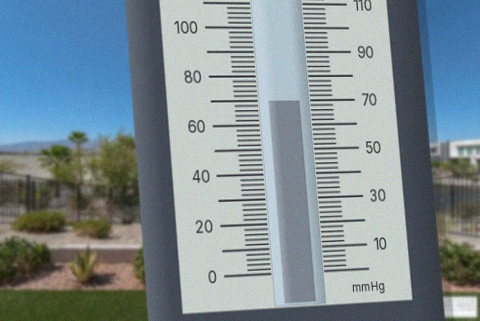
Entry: 70 mmHg
